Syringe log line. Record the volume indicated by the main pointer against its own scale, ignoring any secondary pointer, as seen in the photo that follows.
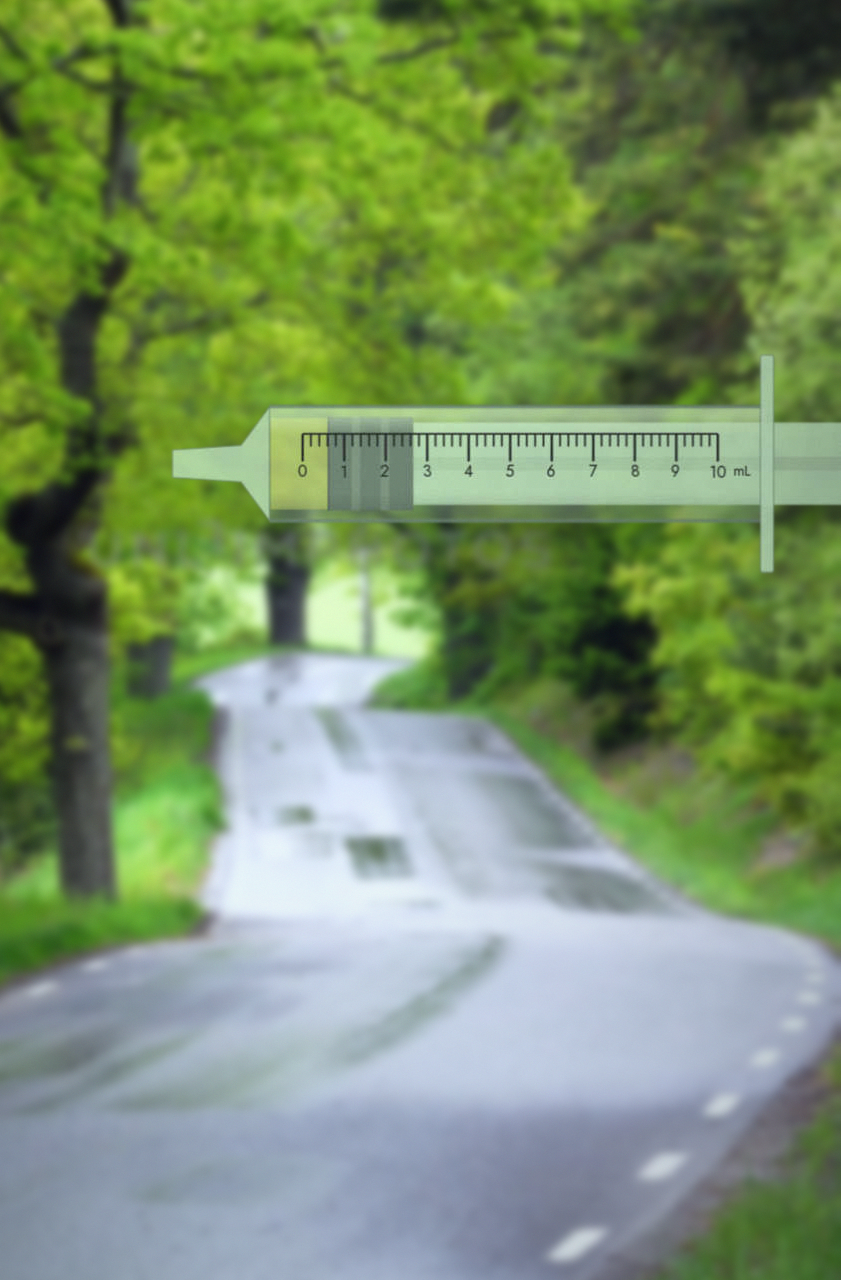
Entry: 0.6 mL
